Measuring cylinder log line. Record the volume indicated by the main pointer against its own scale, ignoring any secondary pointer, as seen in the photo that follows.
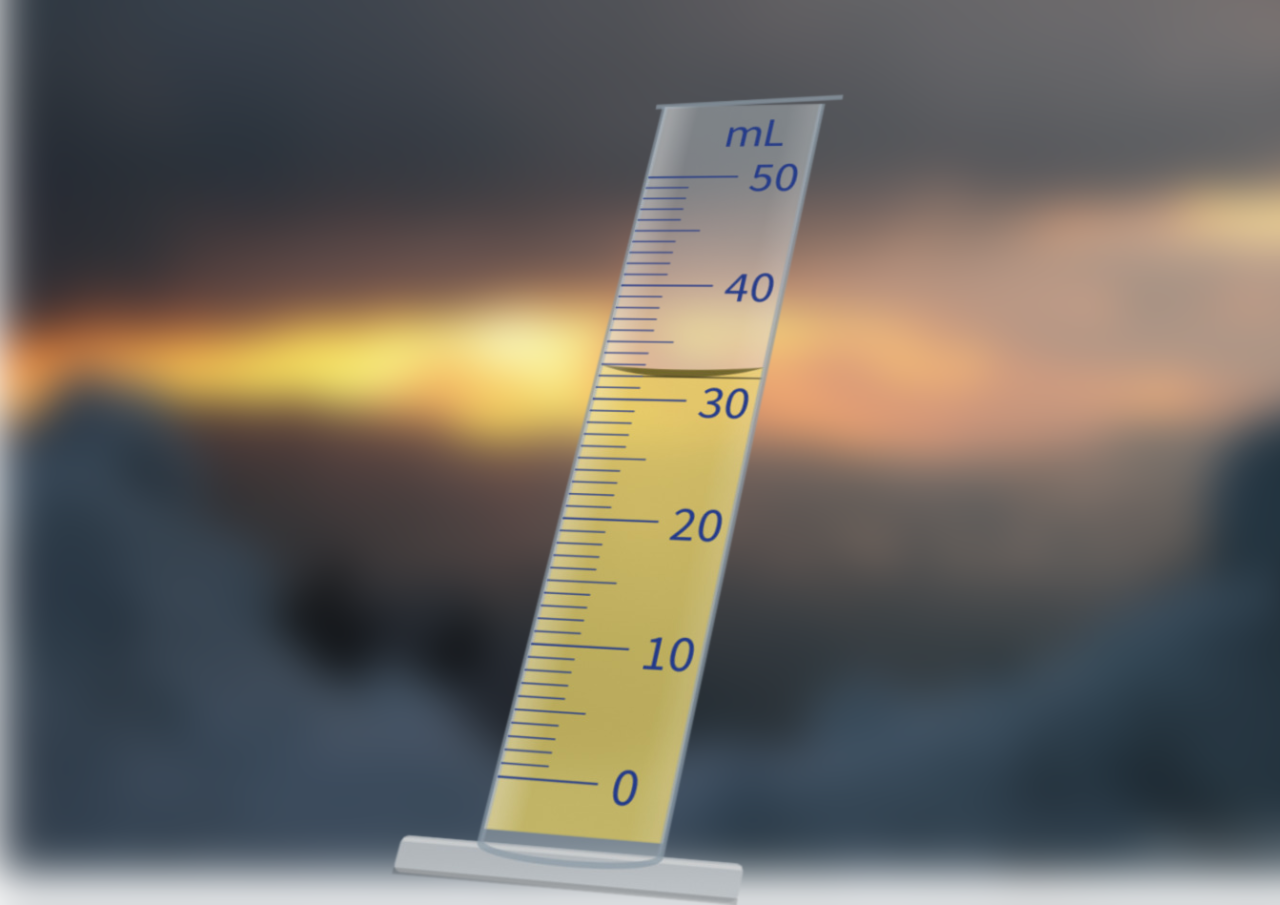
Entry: 32 mL
